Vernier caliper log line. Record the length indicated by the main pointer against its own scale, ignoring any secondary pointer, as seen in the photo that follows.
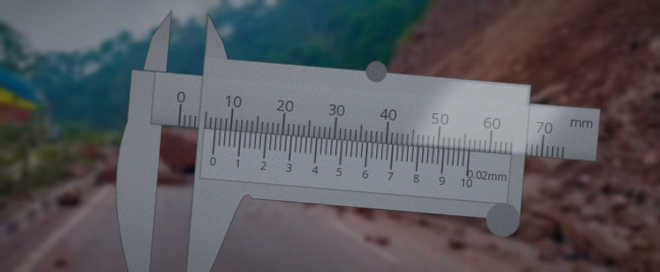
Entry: 7.0 mm
